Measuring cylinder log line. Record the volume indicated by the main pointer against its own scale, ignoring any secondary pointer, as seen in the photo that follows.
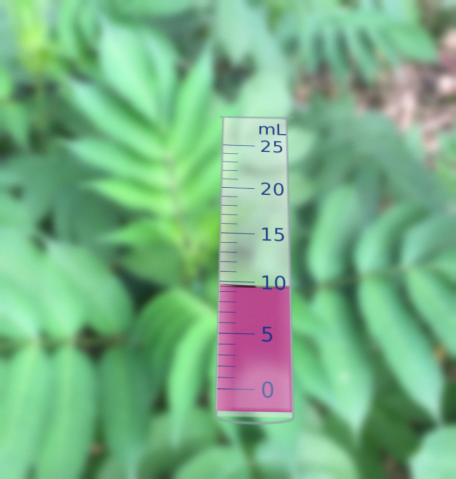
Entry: 9.5 mL
